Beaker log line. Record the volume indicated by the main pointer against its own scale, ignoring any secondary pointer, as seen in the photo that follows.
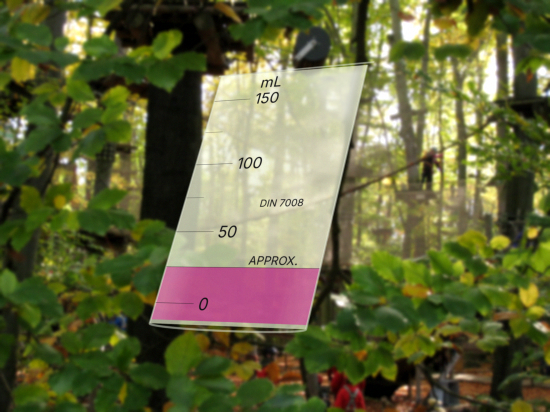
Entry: 25 mL
